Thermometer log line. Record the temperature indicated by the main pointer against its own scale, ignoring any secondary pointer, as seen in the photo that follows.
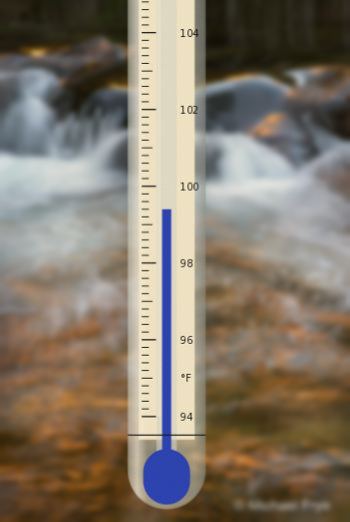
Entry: 99.4 °F
